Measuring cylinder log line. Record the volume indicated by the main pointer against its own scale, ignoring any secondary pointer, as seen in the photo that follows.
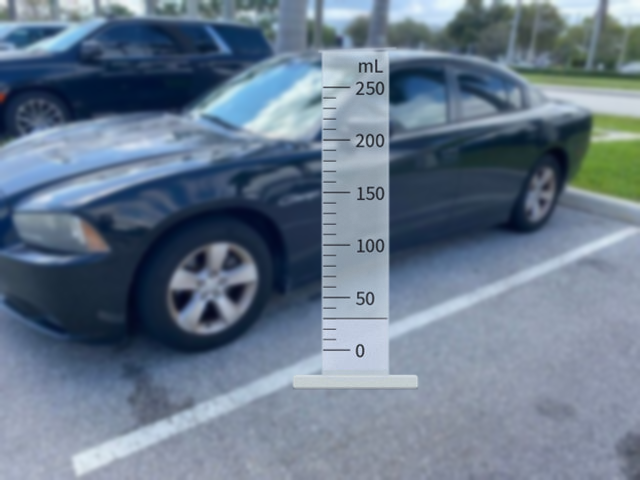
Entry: 30 mL
